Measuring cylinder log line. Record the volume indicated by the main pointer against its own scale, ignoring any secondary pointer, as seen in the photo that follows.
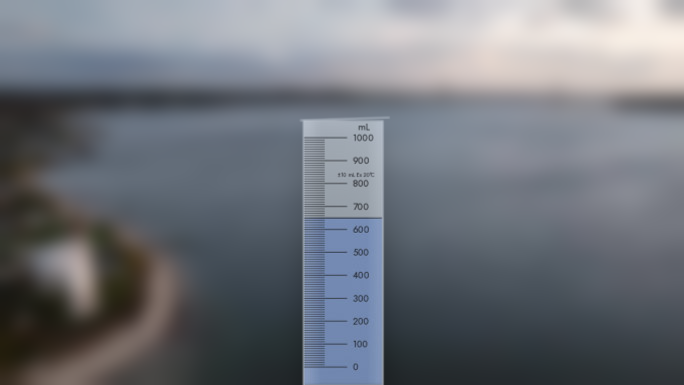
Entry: 650 mL
